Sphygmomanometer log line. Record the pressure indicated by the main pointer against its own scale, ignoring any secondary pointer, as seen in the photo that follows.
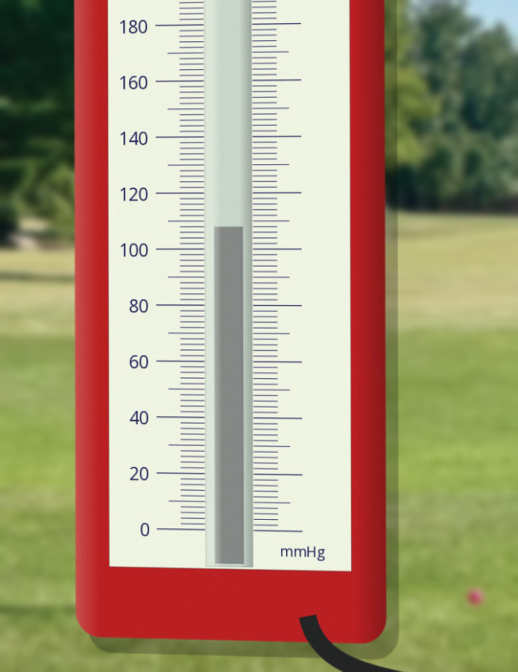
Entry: 108 mmHg
